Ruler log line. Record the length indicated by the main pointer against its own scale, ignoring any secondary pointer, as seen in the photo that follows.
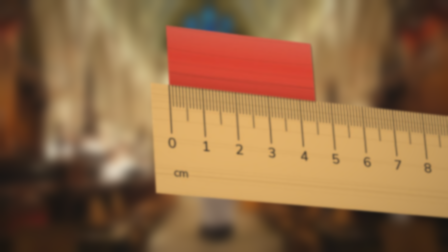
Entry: 4.5 cm
